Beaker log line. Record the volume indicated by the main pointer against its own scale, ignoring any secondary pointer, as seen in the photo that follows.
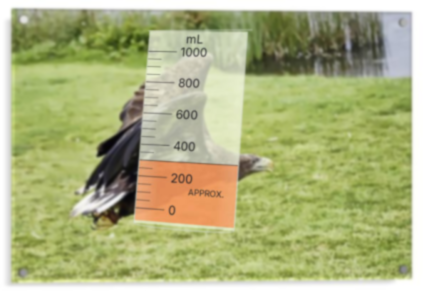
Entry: 300 mL
